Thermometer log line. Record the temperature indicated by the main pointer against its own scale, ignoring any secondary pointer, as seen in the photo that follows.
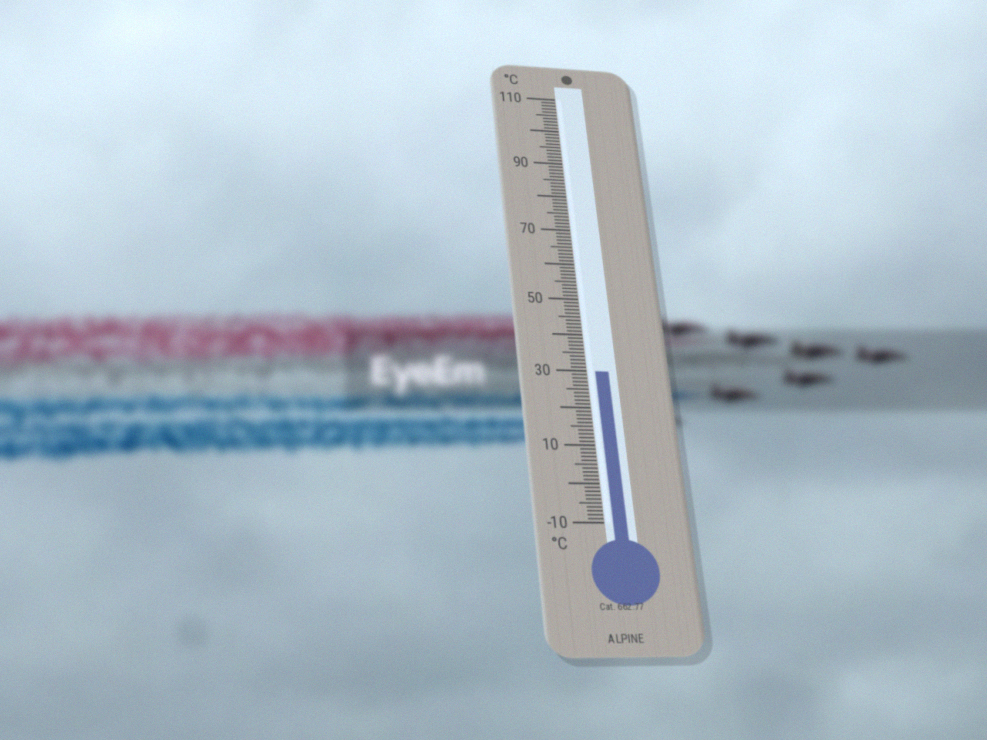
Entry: 30 °C
